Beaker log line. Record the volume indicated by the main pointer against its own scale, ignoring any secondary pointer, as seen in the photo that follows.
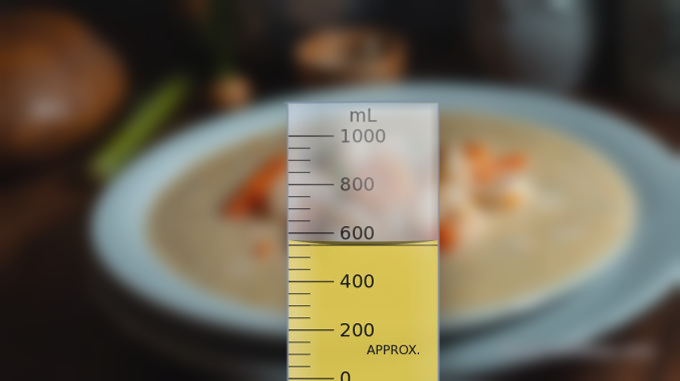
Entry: 550 mL
